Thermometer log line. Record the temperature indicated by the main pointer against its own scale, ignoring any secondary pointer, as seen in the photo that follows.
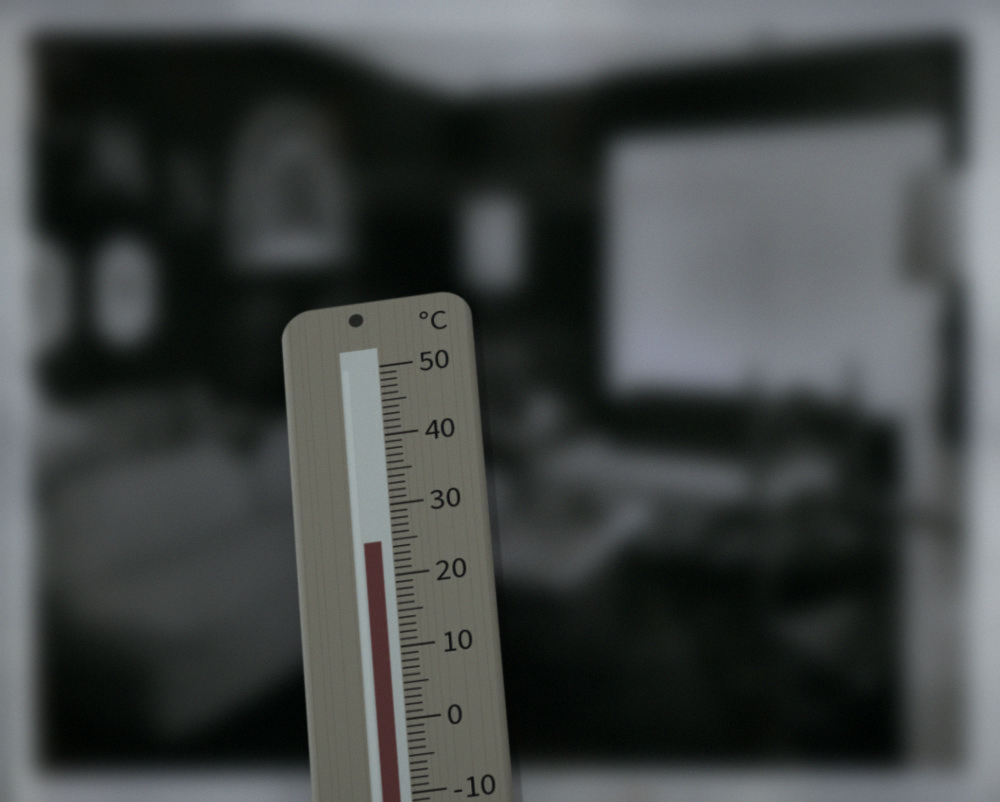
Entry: 25 °C
